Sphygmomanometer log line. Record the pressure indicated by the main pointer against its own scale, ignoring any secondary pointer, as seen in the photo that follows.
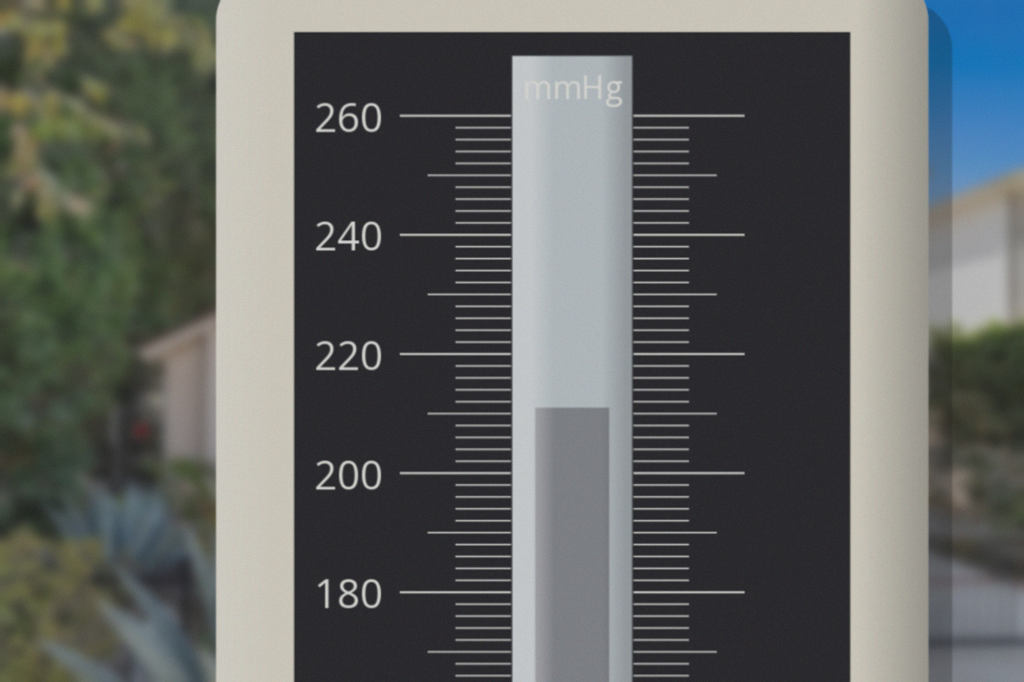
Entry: 211 mmHg
